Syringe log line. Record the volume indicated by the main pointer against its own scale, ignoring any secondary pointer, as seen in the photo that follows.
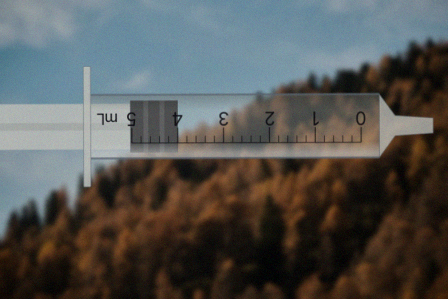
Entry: 4 mL
